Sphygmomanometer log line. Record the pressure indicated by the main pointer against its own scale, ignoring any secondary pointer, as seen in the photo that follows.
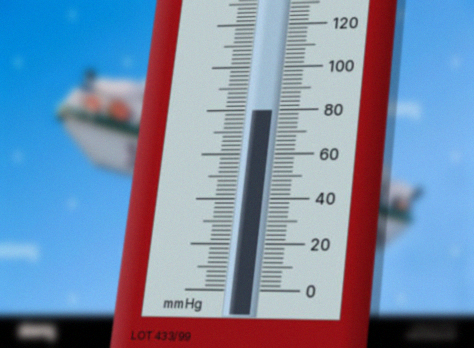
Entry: 80 mmHg
